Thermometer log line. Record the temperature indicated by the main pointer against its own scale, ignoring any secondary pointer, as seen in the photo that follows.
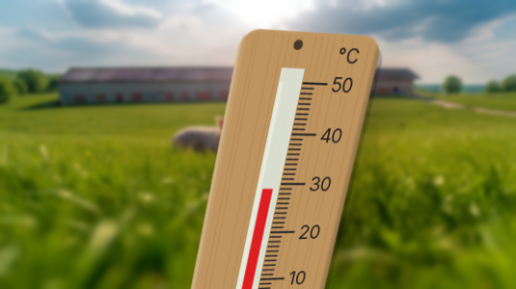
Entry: 29 °C
